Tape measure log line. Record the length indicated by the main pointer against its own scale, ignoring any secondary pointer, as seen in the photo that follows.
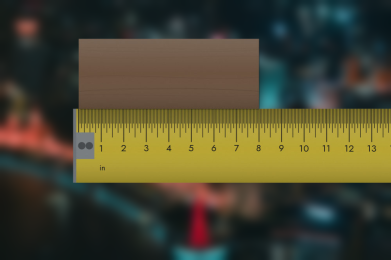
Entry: 8 in
